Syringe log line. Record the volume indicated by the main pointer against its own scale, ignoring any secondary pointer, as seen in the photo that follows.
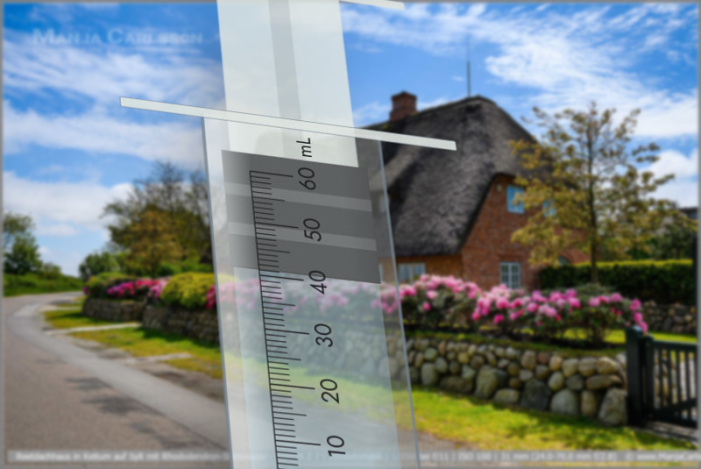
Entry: 41 mL
